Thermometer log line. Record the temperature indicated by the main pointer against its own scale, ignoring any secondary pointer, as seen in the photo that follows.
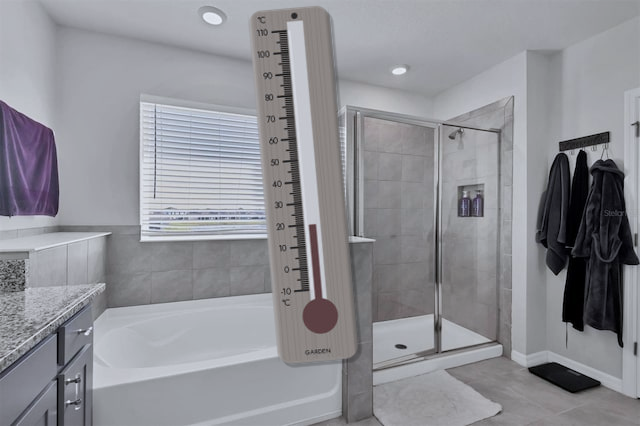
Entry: 20 °C
